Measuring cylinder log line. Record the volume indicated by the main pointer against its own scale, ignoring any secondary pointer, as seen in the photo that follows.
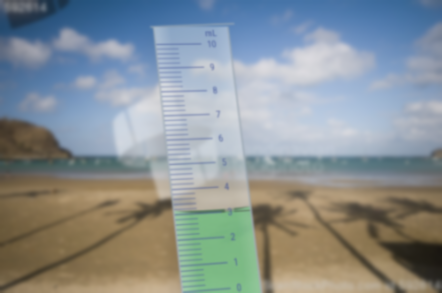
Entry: 3 mL
